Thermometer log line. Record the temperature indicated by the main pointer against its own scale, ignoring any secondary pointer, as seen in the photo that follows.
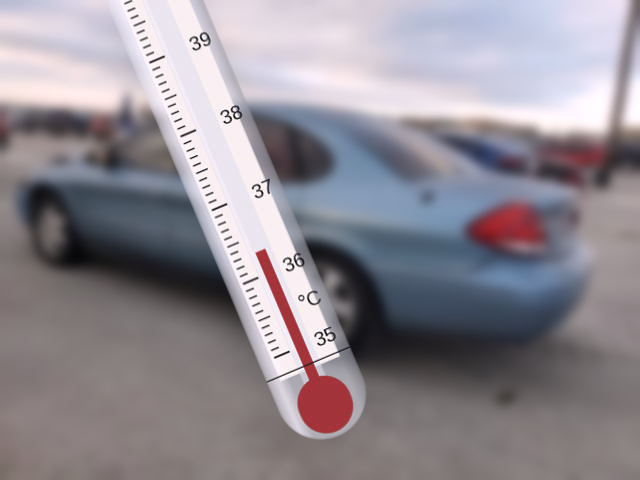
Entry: 36.3 °C
